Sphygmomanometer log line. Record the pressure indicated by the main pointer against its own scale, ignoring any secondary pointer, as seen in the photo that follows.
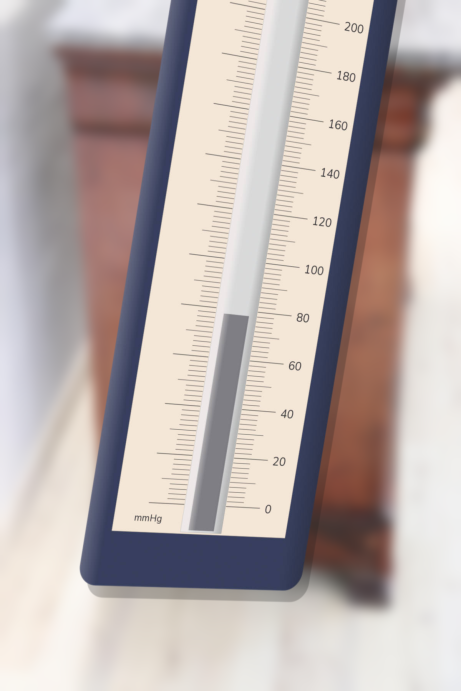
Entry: 78 mmHg
